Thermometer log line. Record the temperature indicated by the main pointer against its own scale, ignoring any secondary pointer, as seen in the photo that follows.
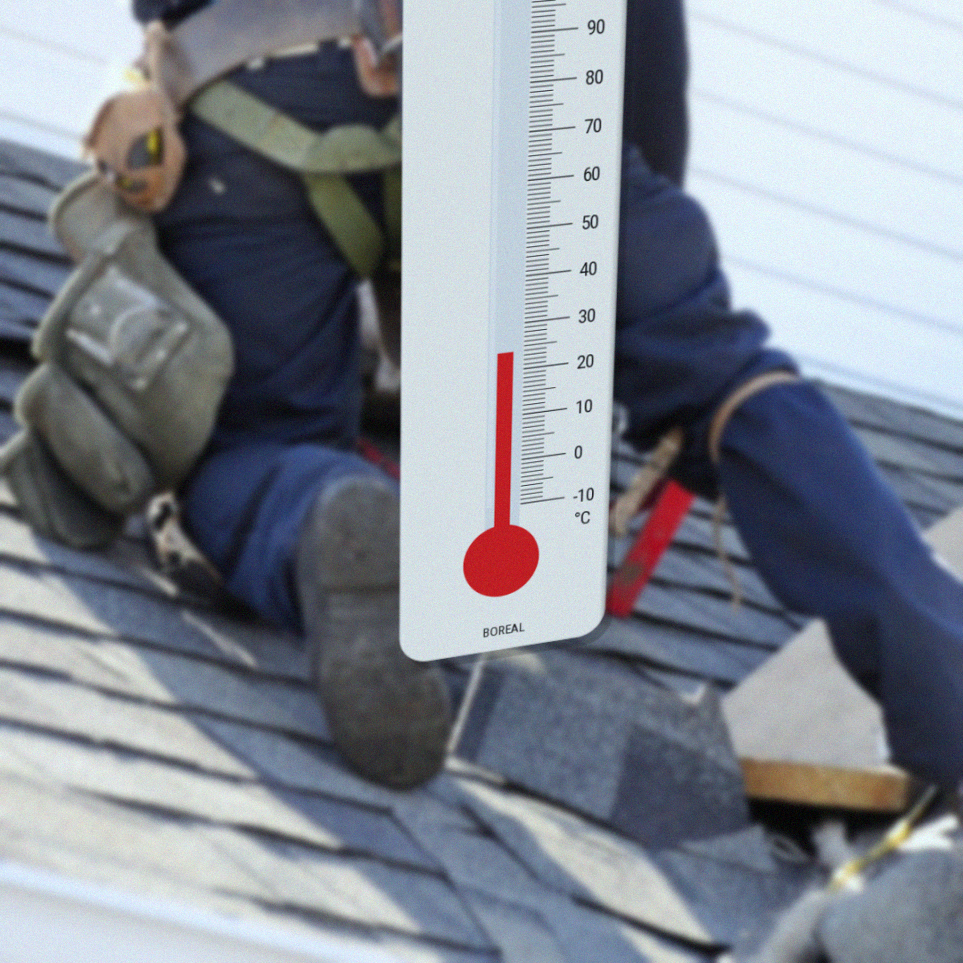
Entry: 24 °C
